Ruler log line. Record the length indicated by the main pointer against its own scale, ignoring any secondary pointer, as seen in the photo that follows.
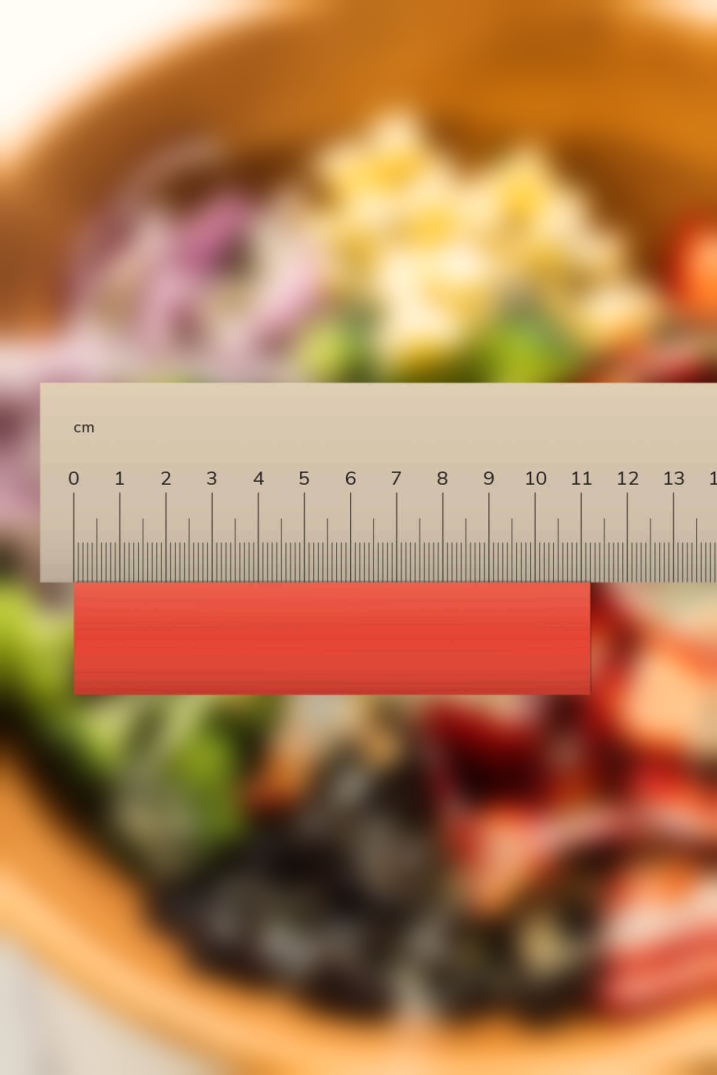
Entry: 11.2 cm
